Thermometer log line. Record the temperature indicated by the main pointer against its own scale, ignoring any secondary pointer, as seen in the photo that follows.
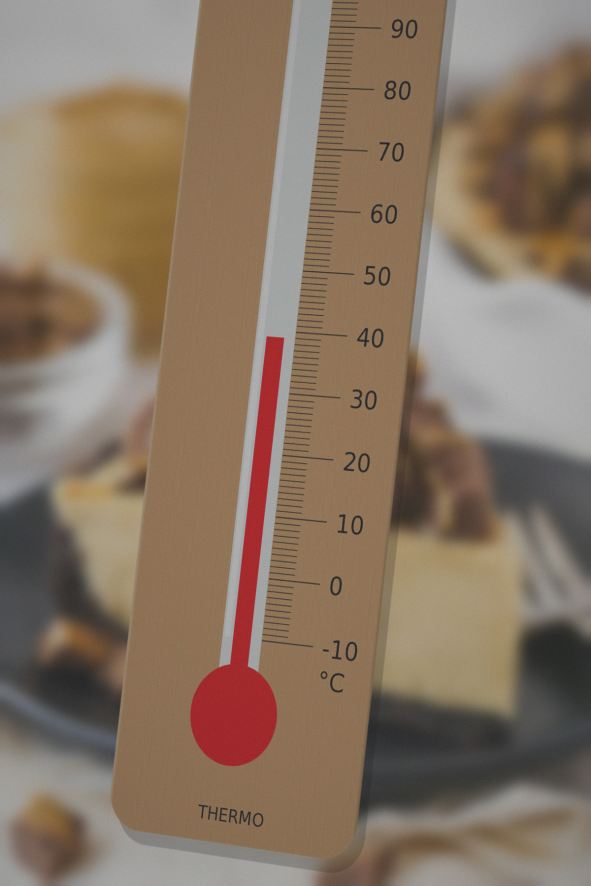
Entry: 39 °C
